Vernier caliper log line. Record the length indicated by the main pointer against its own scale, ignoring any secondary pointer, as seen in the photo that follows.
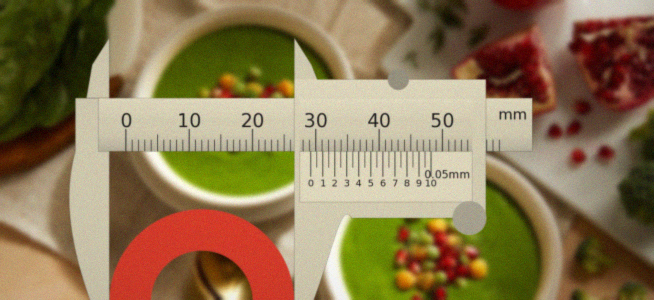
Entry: 29.2 mm
